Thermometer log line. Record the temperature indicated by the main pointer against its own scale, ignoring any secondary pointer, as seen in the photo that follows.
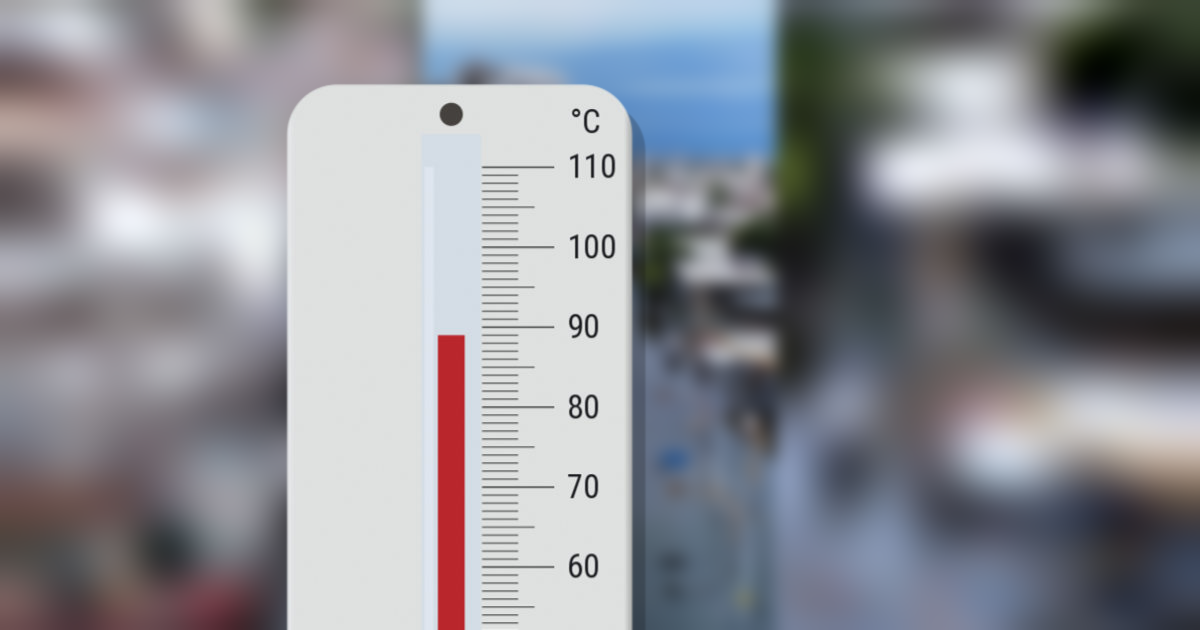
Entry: 89 °C
